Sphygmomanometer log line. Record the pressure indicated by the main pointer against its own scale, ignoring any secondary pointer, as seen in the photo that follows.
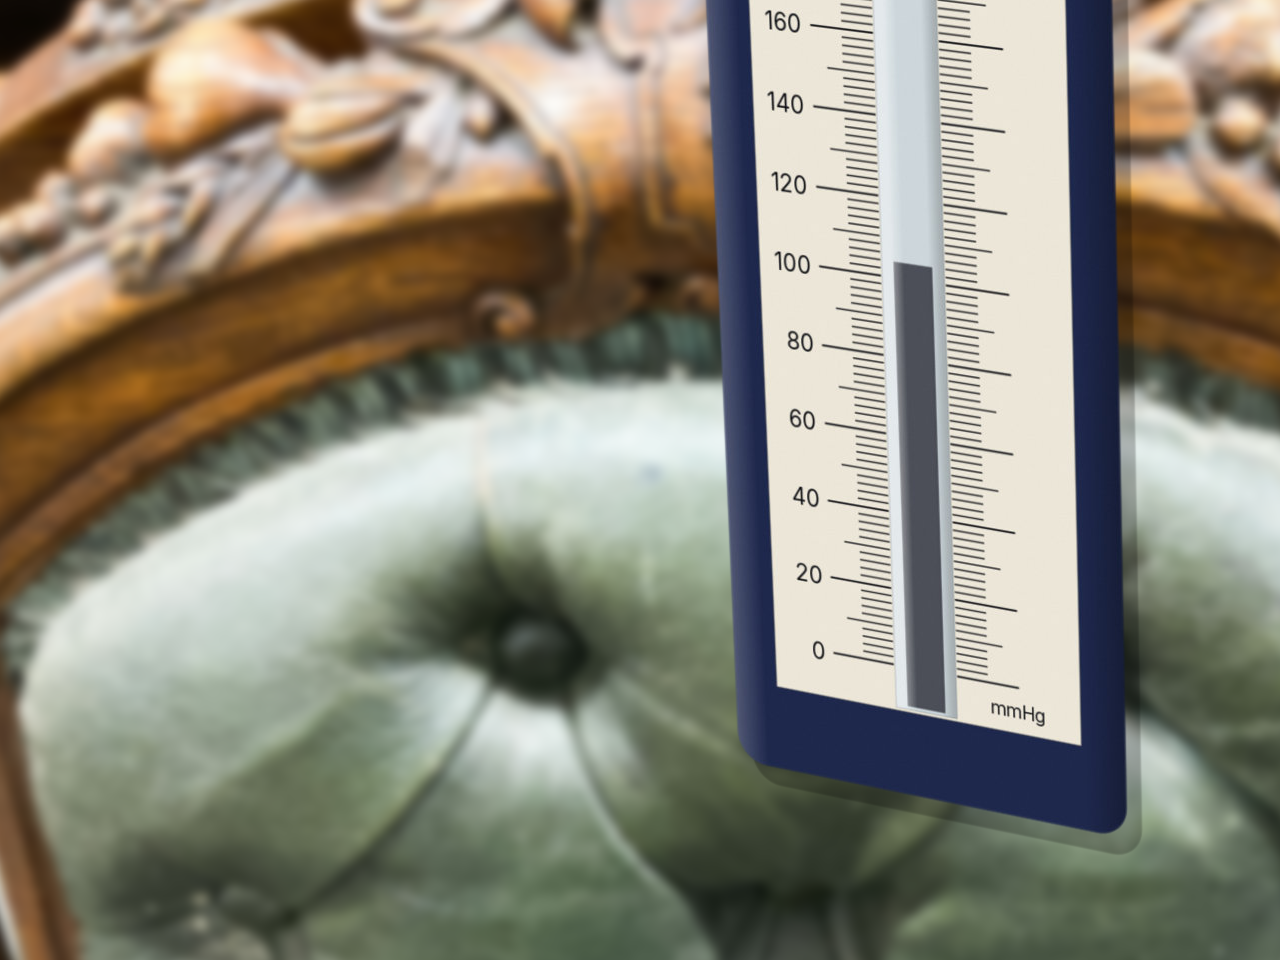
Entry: 104 mmHg
